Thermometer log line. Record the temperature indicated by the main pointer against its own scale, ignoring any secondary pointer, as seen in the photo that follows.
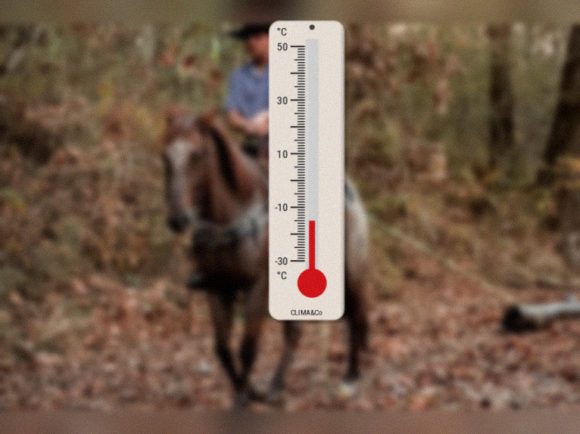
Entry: -15 °C
